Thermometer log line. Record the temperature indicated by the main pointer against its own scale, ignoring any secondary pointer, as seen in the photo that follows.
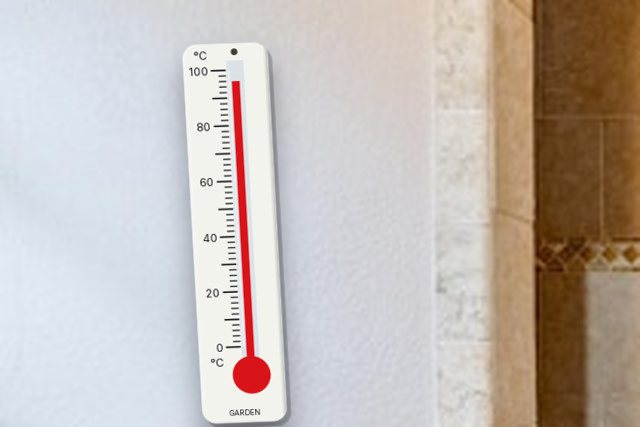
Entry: 96 °C
